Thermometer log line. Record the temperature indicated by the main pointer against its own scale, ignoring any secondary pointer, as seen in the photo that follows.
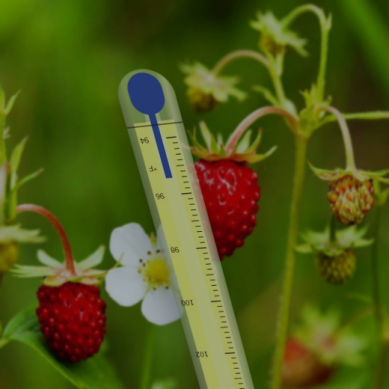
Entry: 95.4 °F
